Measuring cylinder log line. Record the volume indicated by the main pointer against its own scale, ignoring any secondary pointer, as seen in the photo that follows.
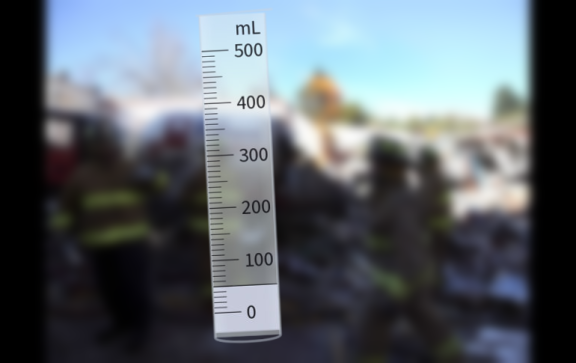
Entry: 50 mL
